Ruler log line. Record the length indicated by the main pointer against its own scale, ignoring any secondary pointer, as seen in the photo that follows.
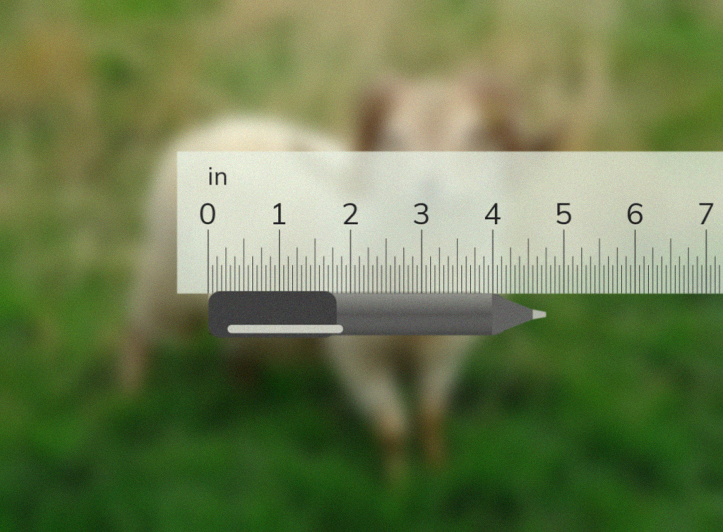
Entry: 4.75 in
